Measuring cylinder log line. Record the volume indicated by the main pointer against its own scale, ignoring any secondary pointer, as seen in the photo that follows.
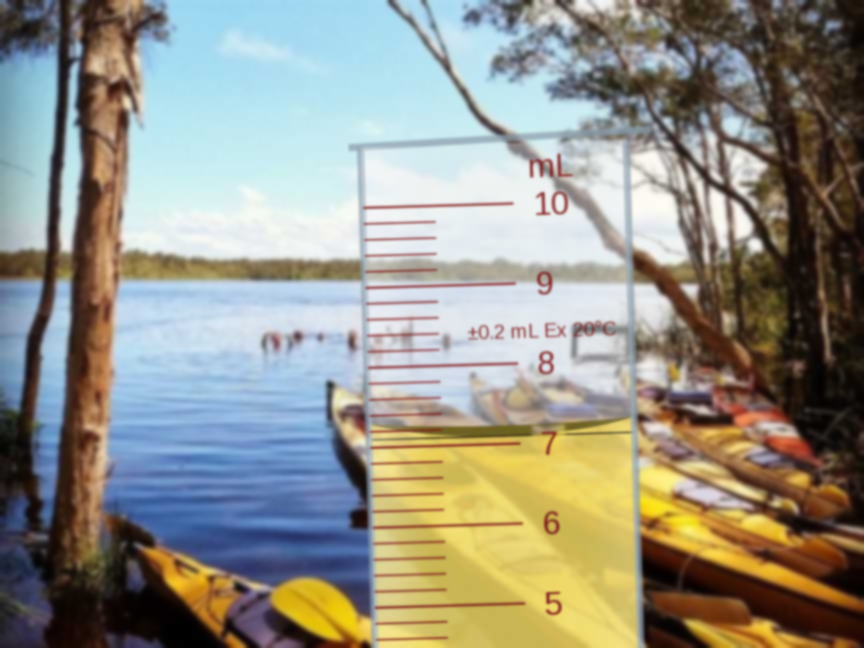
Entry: 7.1 mL
